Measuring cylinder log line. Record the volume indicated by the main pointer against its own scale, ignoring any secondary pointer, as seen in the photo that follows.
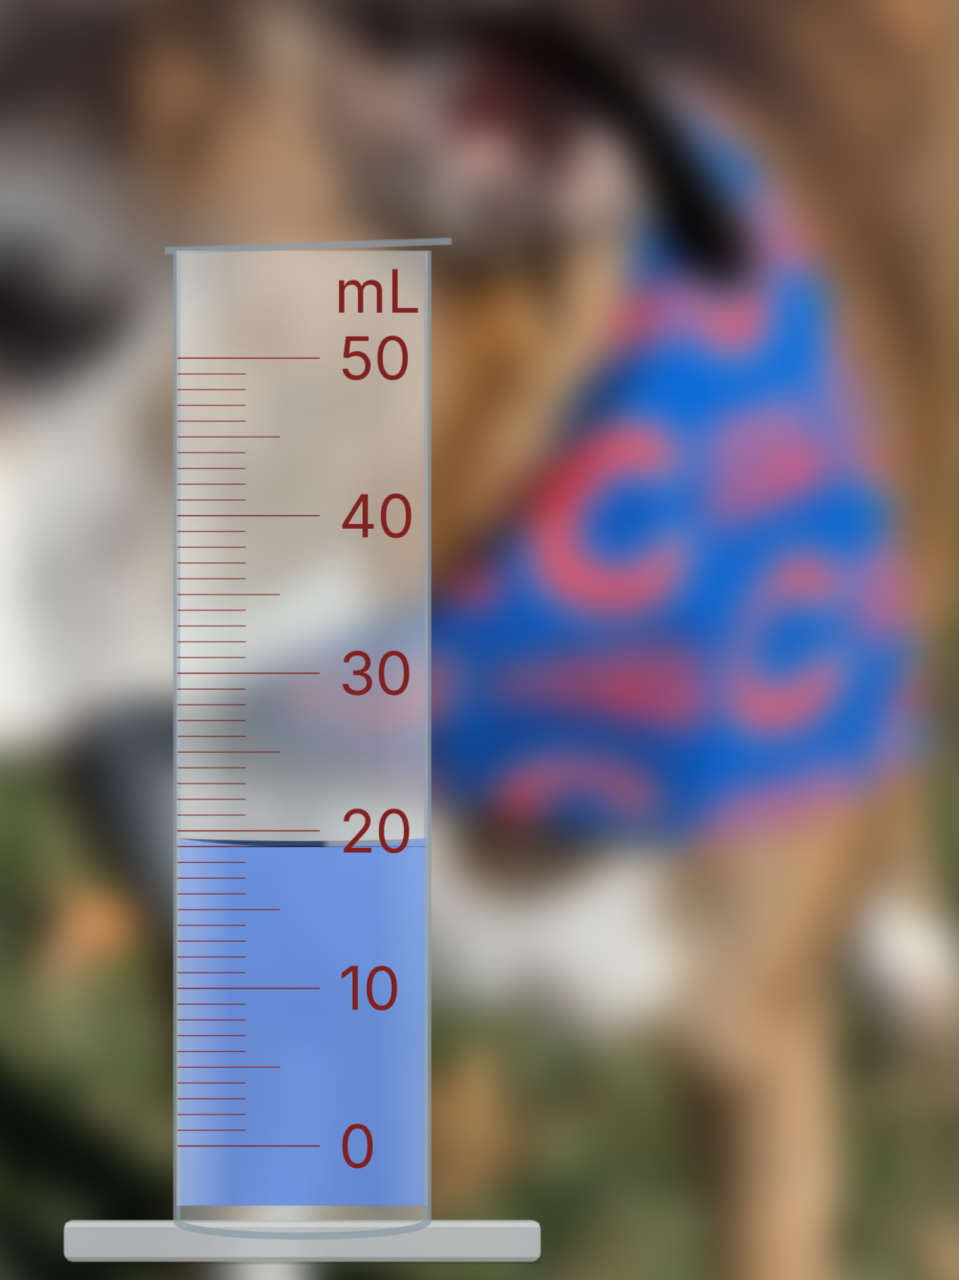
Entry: 19 mL
